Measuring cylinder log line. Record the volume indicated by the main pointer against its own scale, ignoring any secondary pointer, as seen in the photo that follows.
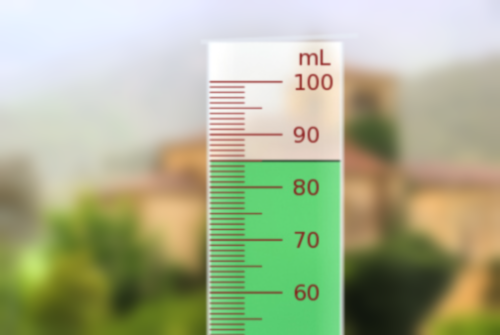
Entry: 85 mL
